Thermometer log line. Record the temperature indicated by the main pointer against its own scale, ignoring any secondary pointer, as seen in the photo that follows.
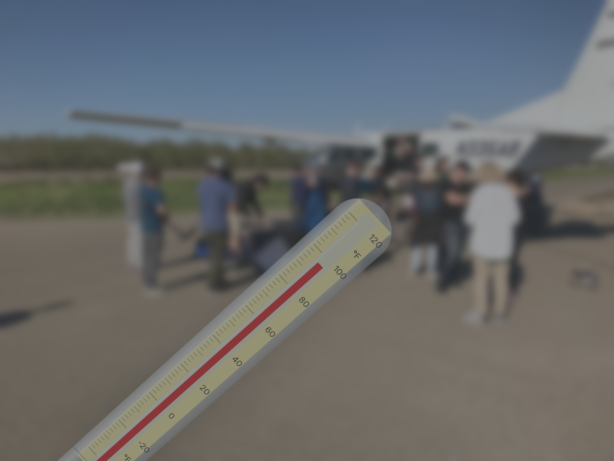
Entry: 96 °F
